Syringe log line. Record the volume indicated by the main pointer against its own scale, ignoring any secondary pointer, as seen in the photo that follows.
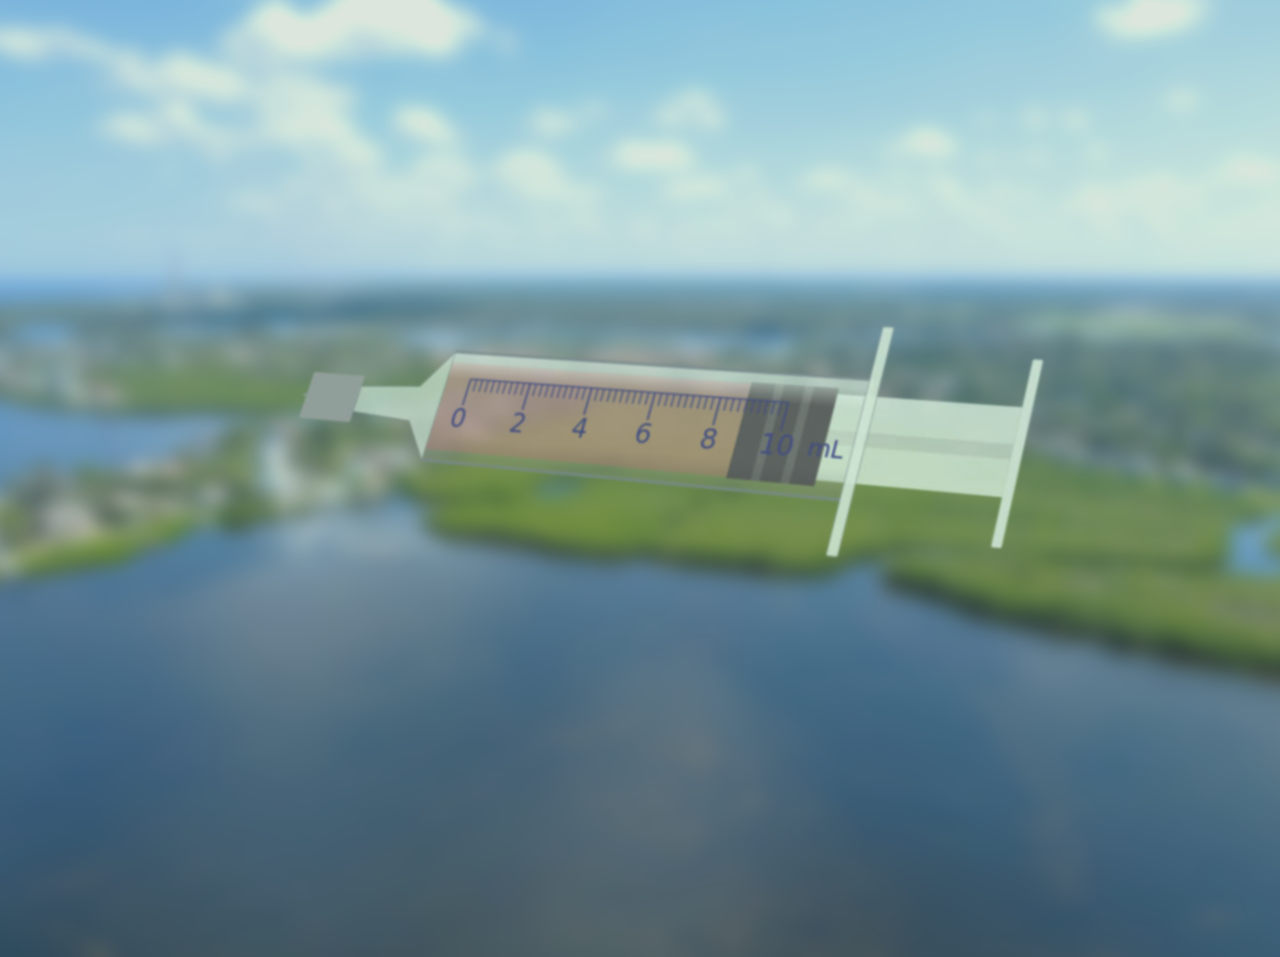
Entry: 8.8 mL
